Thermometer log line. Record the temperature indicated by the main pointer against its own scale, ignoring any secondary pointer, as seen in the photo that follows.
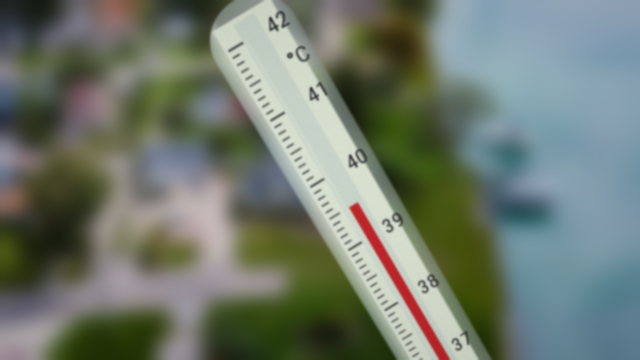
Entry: 39.5 °C
